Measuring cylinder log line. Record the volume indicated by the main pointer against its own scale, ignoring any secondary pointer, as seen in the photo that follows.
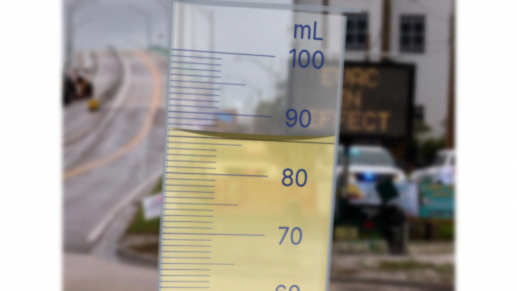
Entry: 86 mL
